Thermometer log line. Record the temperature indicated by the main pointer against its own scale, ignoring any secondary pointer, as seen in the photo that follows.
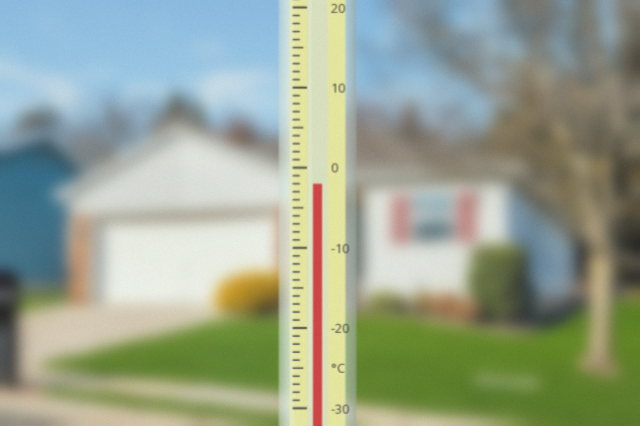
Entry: -2 °C
